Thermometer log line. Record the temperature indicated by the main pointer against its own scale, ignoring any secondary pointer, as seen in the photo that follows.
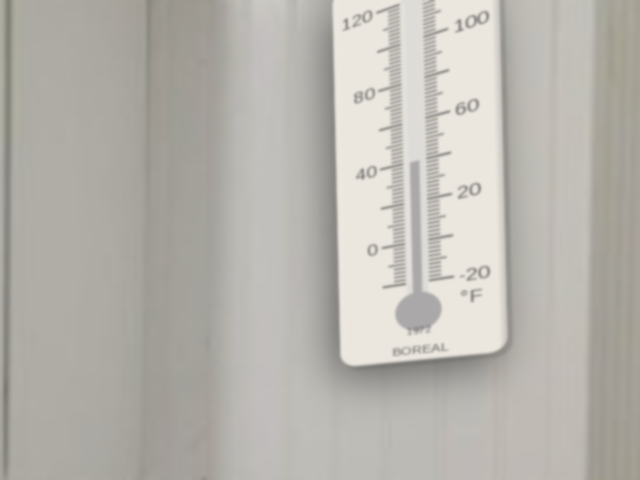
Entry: 40 °F
